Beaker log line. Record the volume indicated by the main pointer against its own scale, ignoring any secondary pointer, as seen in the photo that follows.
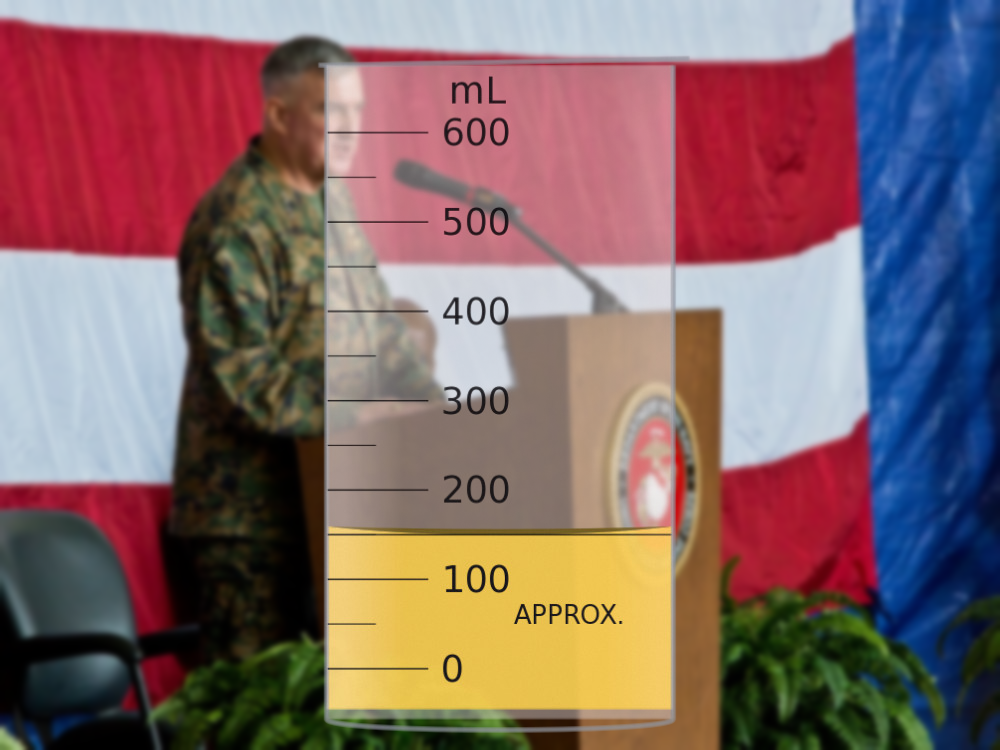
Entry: 150 mL
